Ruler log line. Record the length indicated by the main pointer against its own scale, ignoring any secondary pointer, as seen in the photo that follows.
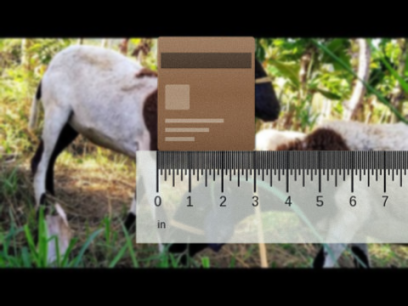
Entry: 3 in
